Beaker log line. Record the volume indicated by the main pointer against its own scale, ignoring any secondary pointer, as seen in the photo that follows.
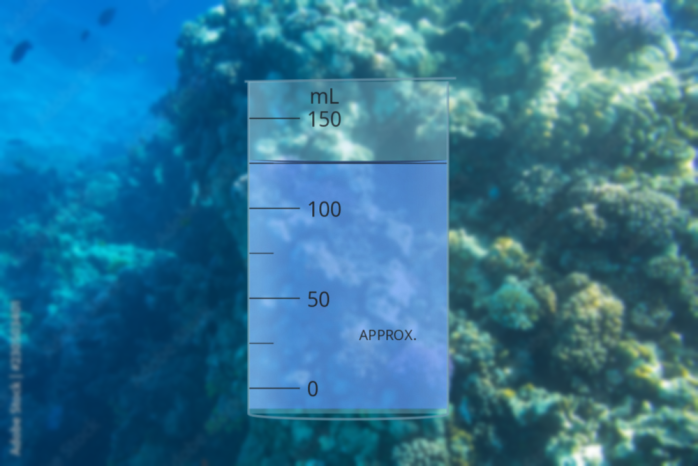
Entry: 125 mL
